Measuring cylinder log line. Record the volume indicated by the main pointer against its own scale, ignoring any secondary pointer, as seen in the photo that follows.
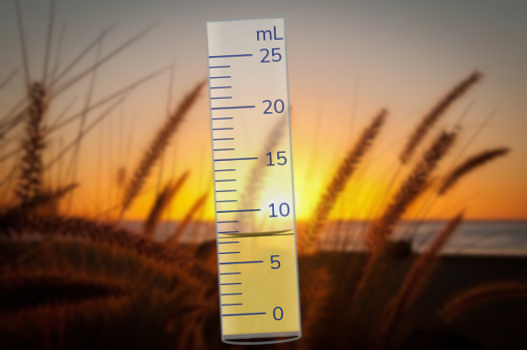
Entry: 7.5 mL
